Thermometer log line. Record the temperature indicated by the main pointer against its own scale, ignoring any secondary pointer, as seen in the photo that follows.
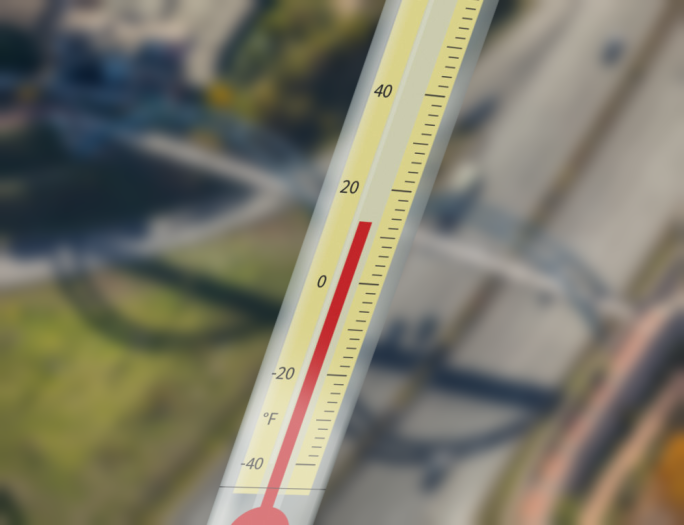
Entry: 13 °F
